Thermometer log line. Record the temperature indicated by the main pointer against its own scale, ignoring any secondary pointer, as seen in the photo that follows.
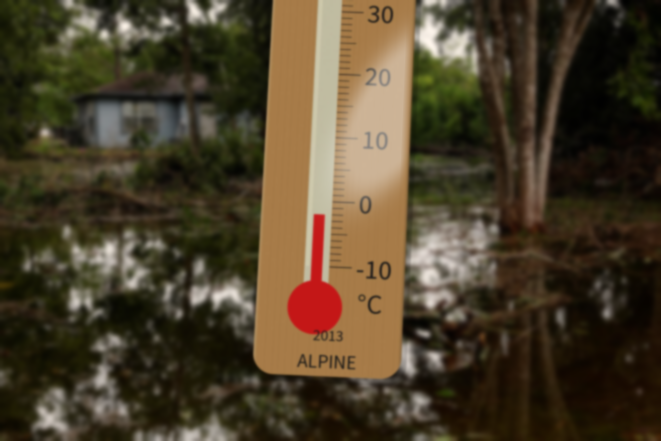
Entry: -2 °C
